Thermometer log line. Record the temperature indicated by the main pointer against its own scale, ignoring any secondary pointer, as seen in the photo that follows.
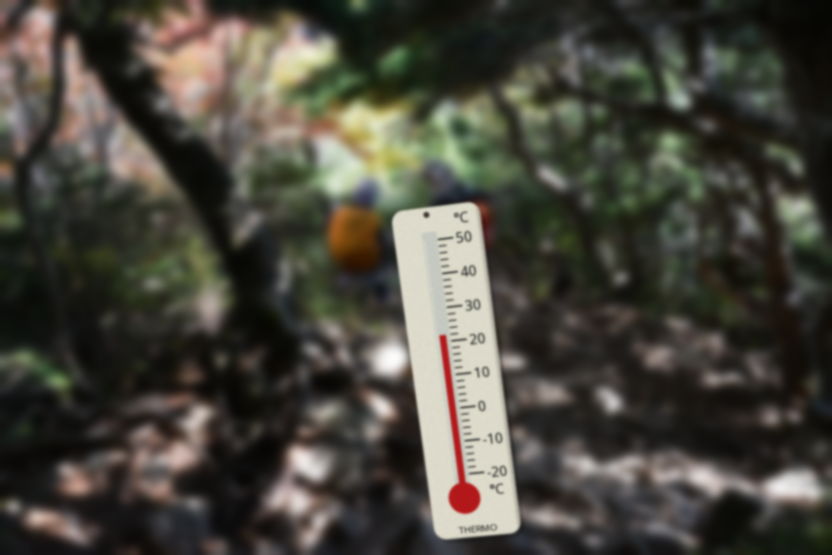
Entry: 22 °C
